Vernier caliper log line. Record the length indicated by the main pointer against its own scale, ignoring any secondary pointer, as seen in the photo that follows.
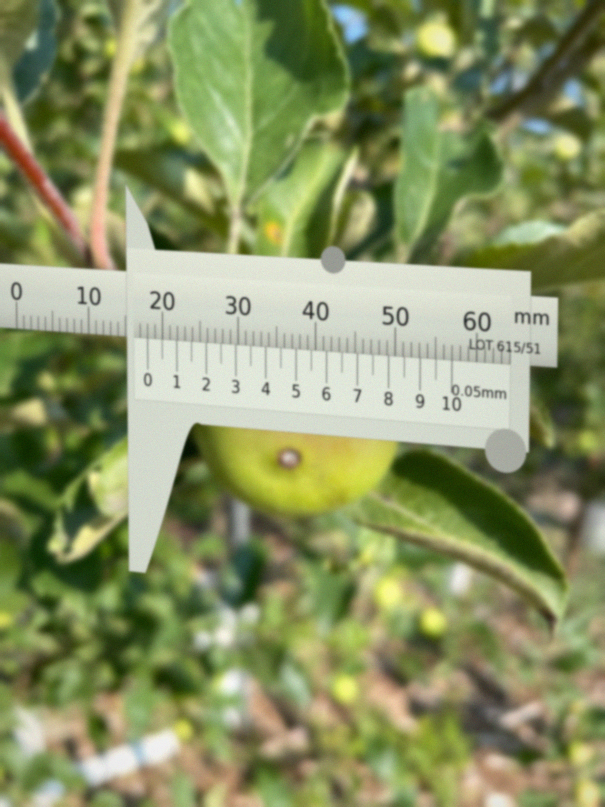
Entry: 18.0 mm
